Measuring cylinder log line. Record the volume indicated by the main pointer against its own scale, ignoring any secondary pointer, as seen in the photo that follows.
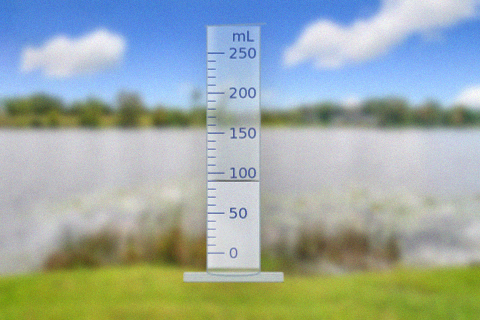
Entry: 90 mL
